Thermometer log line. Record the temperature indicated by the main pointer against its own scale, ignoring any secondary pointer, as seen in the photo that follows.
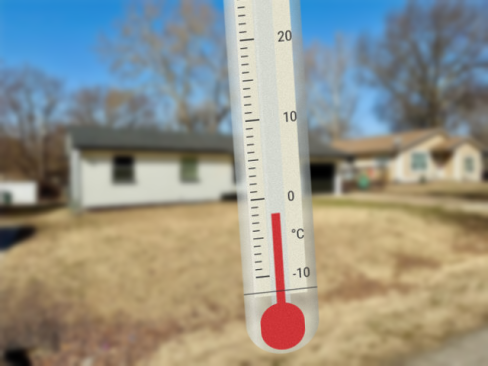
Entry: -2 °C
